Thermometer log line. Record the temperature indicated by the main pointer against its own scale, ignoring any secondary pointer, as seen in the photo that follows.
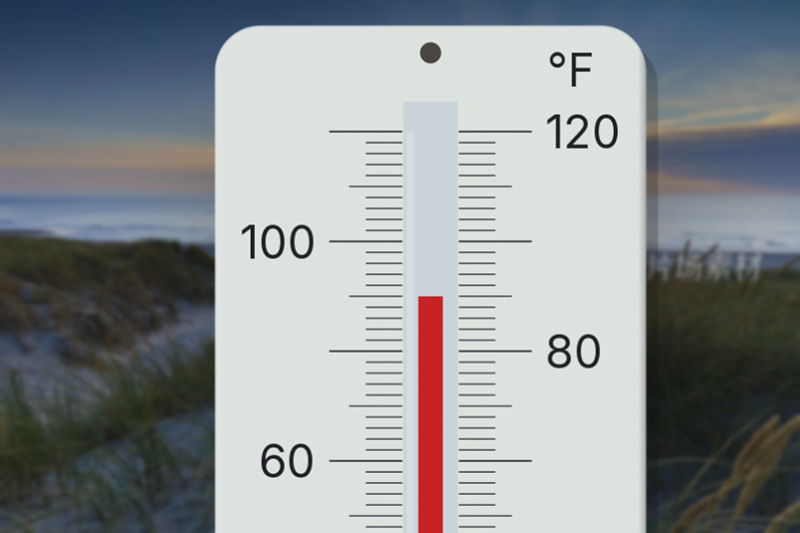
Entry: 90 °F
